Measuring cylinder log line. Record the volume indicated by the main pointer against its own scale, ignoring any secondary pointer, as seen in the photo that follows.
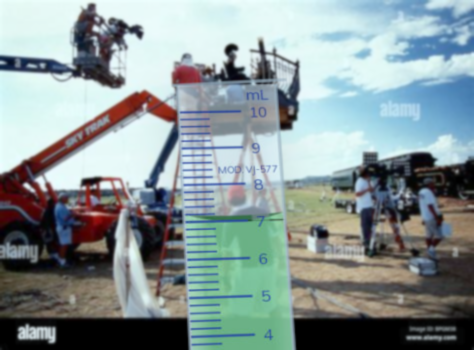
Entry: 7 mL
